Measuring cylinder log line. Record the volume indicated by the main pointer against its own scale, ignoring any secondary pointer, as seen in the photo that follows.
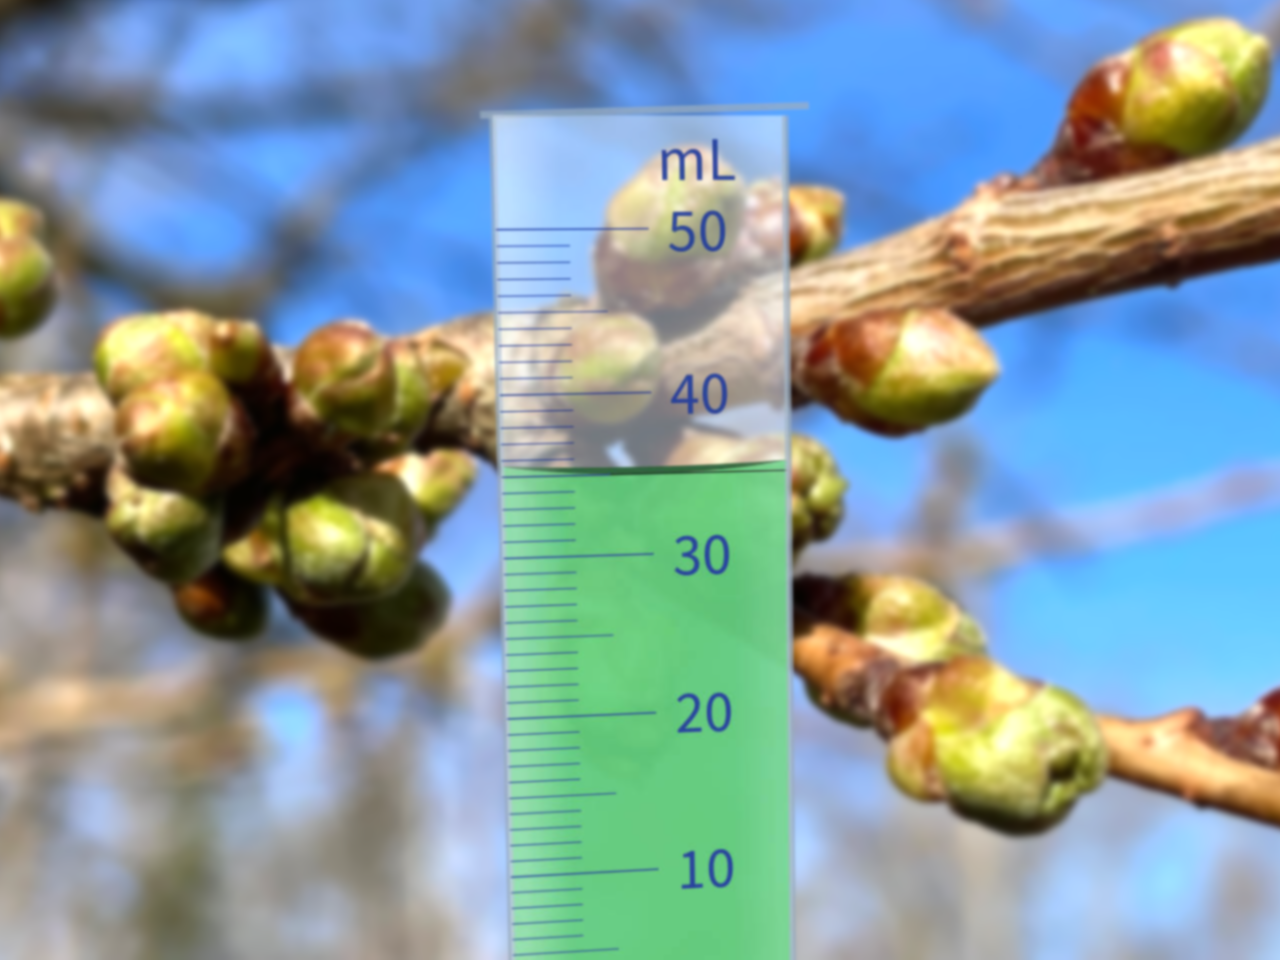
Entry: 35 mL
